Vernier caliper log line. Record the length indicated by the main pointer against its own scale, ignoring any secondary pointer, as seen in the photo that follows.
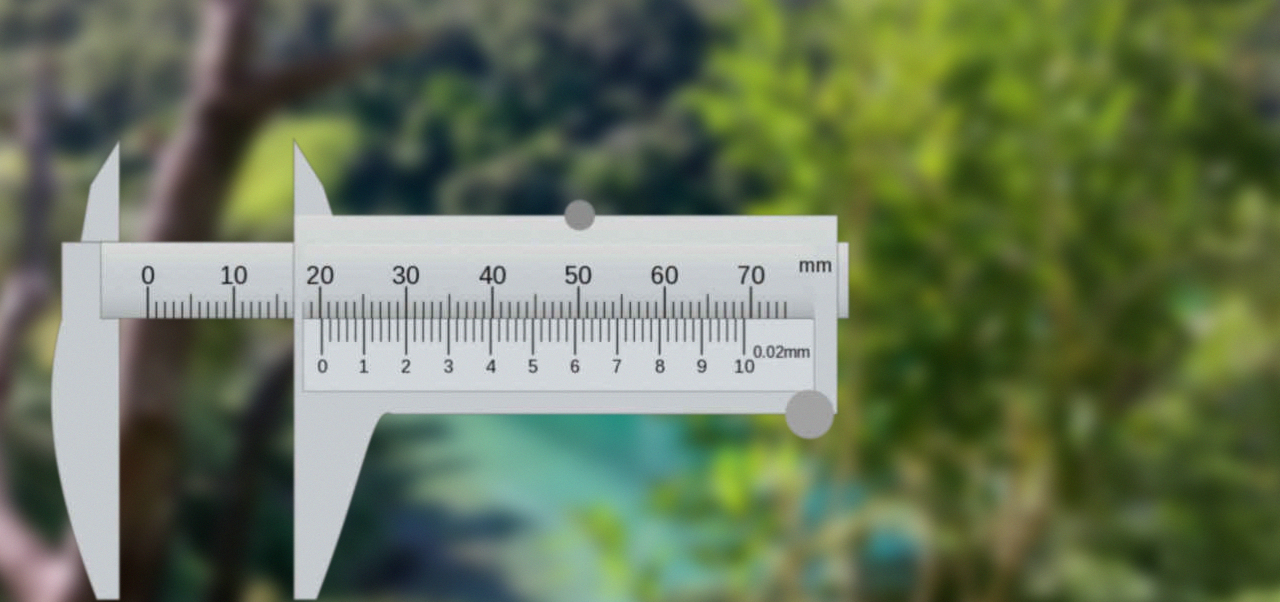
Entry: 20.2 mm
